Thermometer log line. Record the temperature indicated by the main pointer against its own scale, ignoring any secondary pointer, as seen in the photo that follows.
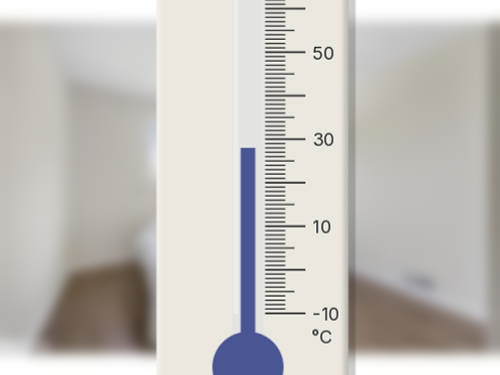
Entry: 28 °C
